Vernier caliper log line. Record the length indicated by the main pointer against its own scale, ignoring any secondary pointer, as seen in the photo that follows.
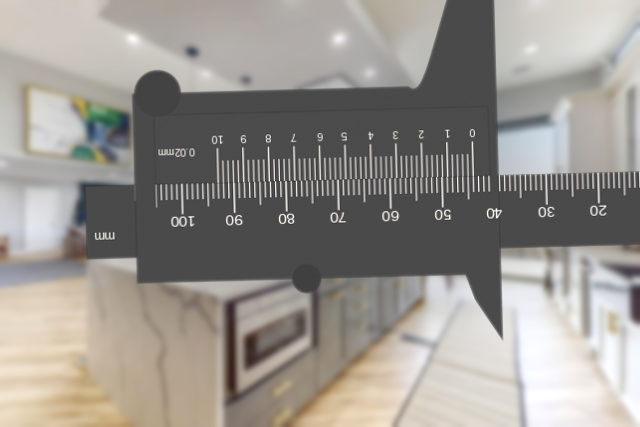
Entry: 44.0 mm
